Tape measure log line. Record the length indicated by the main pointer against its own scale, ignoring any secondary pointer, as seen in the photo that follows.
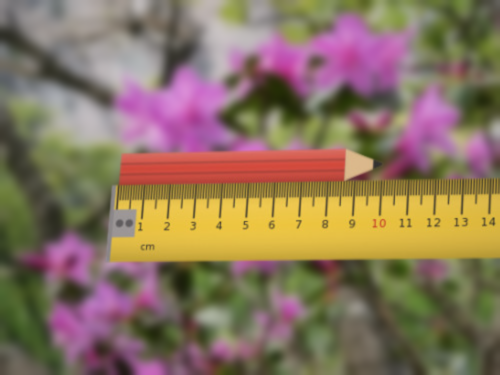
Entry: 10 cm
